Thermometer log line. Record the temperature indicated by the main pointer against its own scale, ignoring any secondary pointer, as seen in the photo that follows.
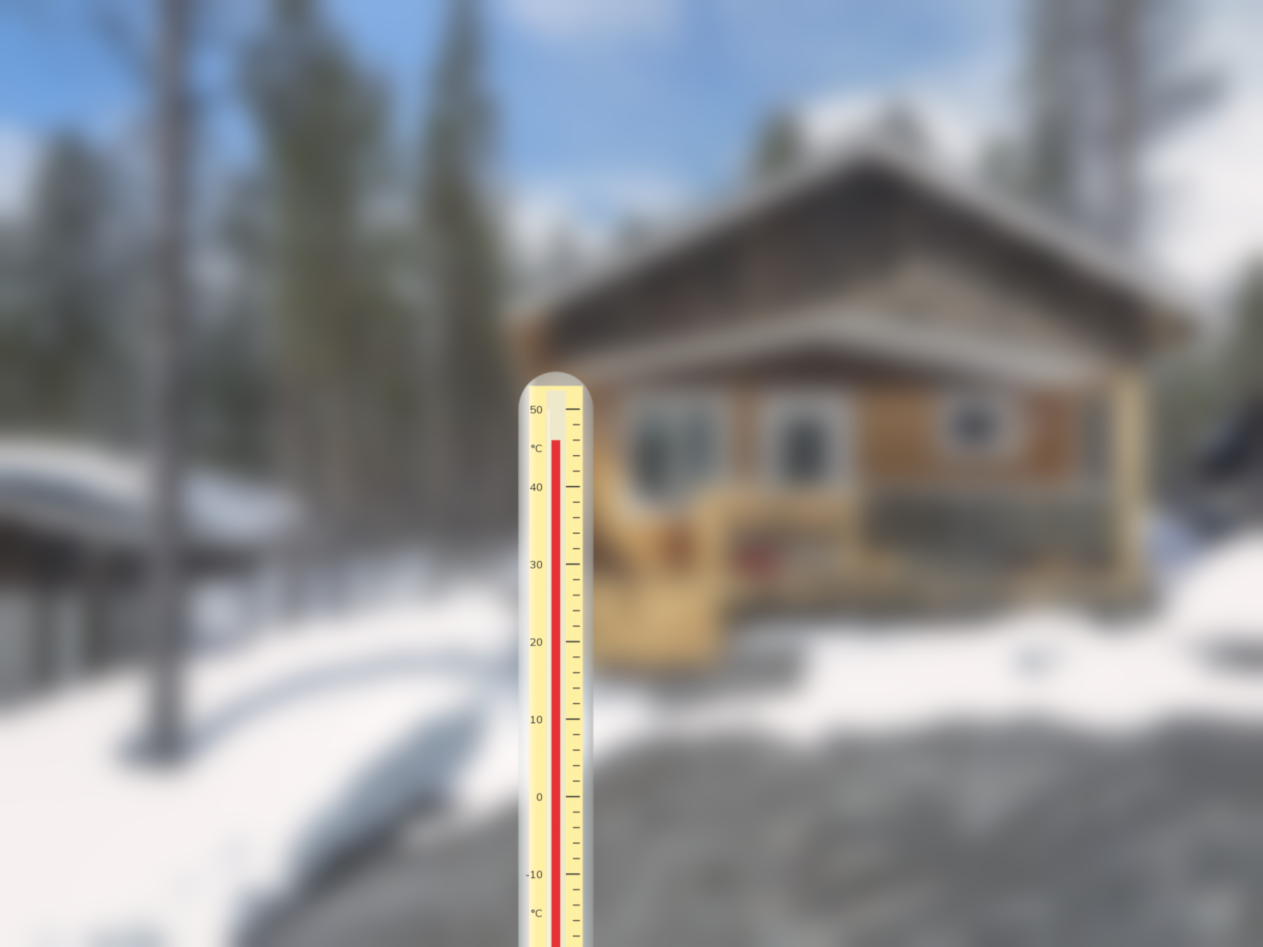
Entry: 46 °C
